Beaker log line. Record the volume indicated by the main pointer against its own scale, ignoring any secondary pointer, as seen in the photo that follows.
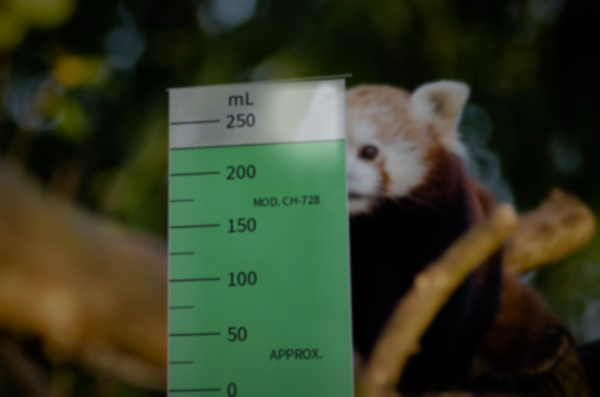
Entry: 225 mL
